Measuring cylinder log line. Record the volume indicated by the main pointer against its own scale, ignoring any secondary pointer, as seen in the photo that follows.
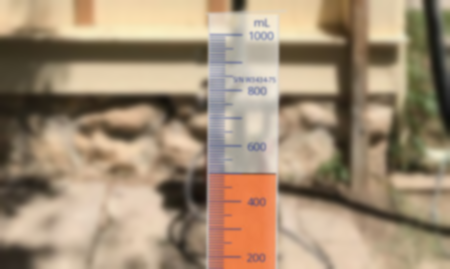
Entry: 500 mL
